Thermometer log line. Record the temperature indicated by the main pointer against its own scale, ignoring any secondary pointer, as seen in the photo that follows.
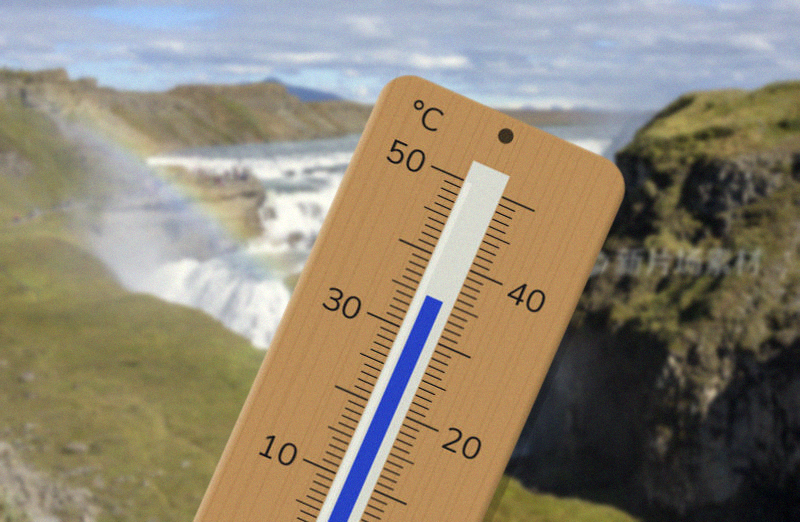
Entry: 35 °C
